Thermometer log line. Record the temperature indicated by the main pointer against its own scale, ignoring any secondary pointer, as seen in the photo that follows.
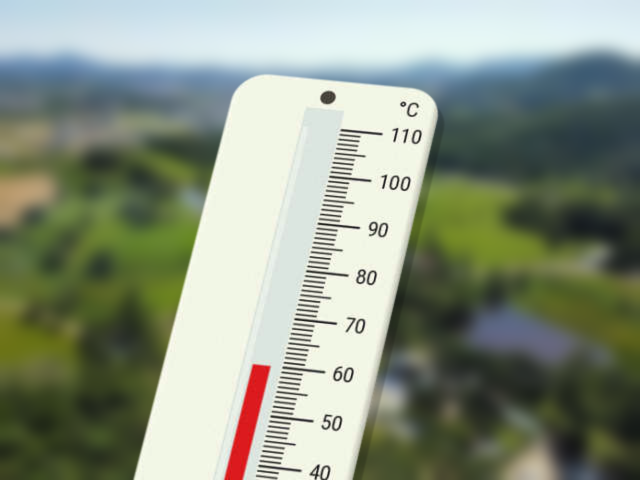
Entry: 60 °C
